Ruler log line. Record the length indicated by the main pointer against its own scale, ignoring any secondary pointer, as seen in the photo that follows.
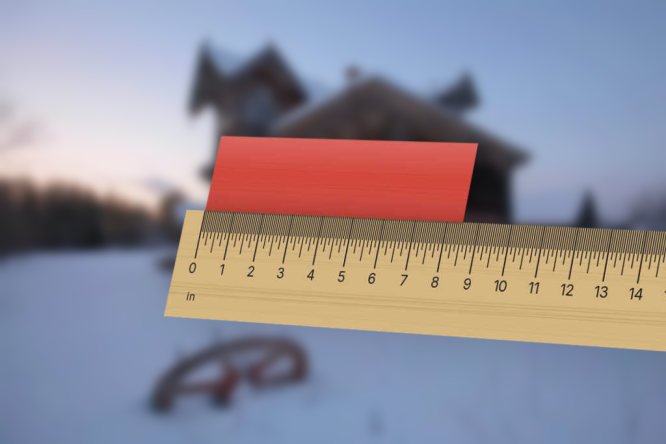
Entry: 8.5 in
